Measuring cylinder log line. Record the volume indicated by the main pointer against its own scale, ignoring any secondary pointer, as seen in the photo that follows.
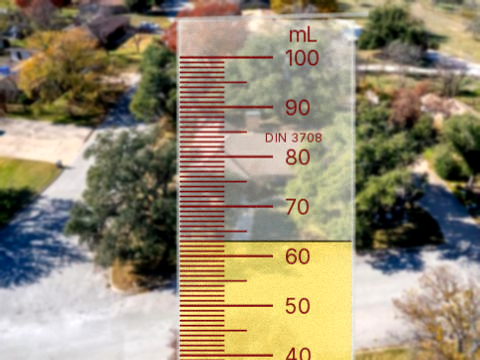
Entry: 63 mL
